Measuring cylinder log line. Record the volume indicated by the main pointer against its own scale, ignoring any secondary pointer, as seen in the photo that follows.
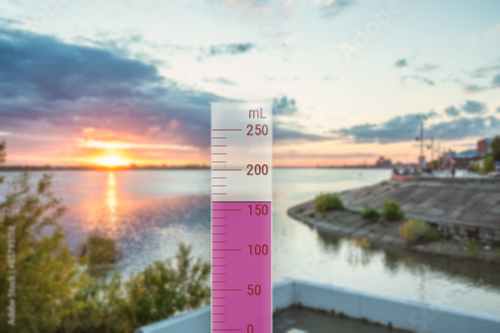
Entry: 160 mL
